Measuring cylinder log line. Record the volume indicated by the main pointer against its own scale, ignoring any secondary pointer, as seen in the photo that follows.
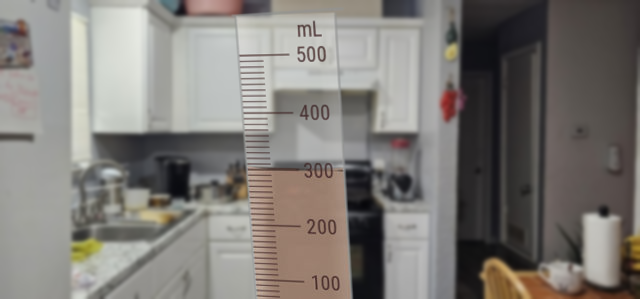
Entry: 300 mL
